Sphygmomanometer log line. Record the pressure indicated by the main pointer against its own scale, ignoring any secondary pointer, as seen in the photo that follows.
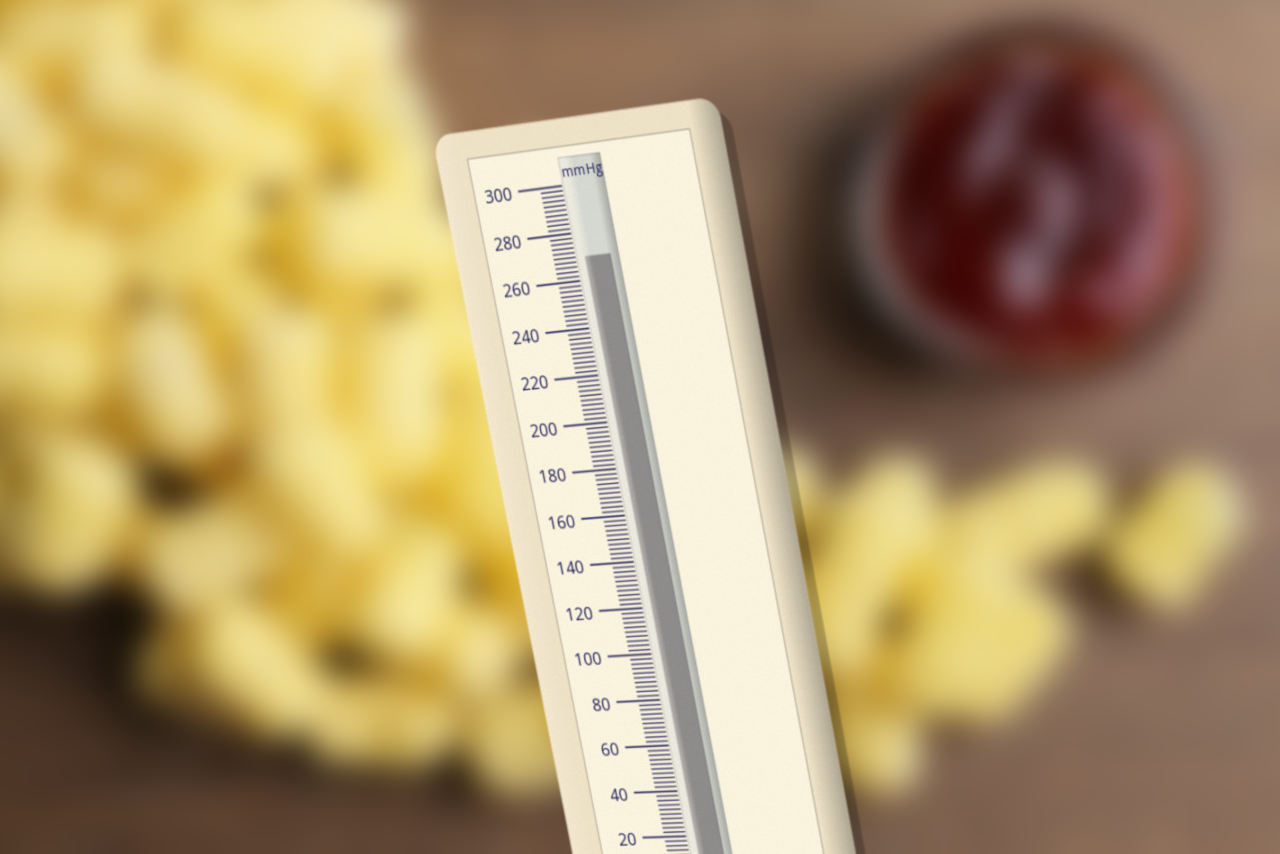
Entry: 270 mmHg
